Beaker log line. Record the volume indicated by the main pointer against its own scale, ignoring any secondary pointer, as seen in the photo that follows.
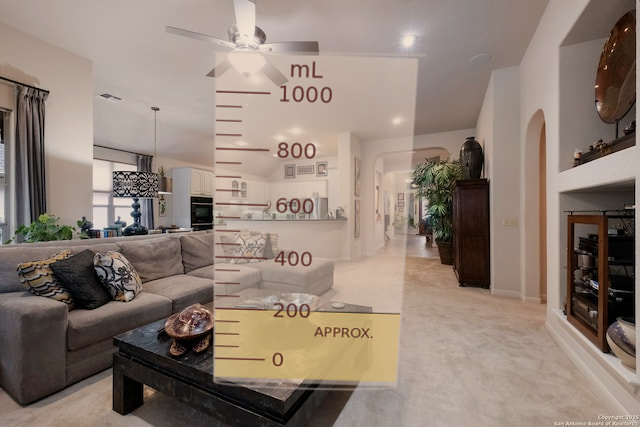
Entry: 200 mL
